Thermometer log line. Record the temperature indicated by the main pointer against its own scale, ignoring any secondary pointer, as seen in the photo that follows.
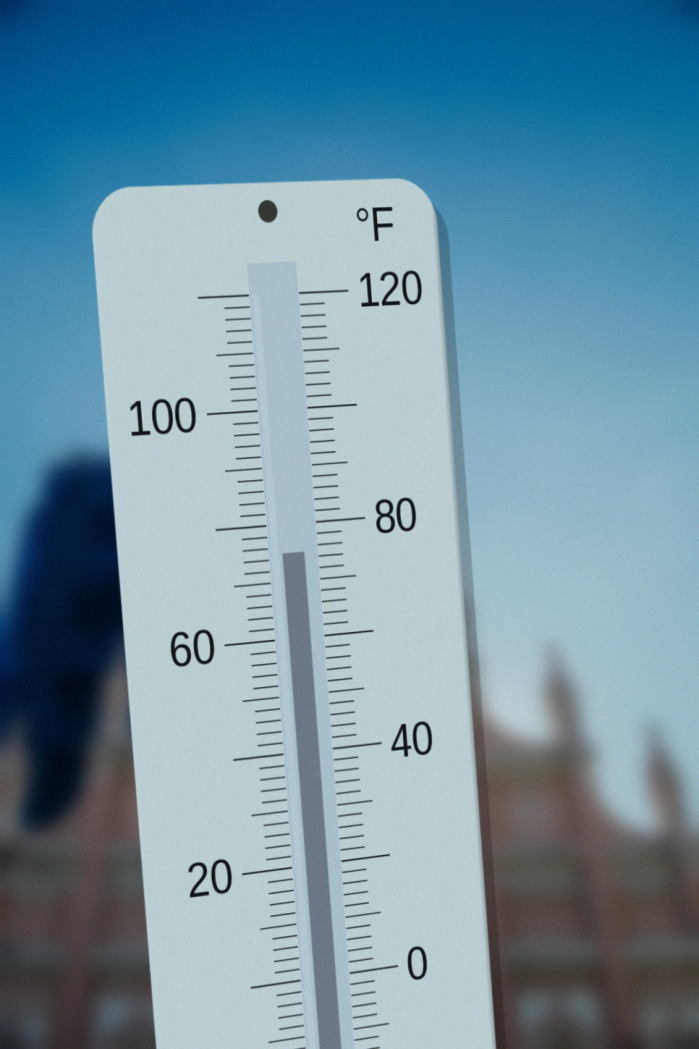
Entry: 75 °F
